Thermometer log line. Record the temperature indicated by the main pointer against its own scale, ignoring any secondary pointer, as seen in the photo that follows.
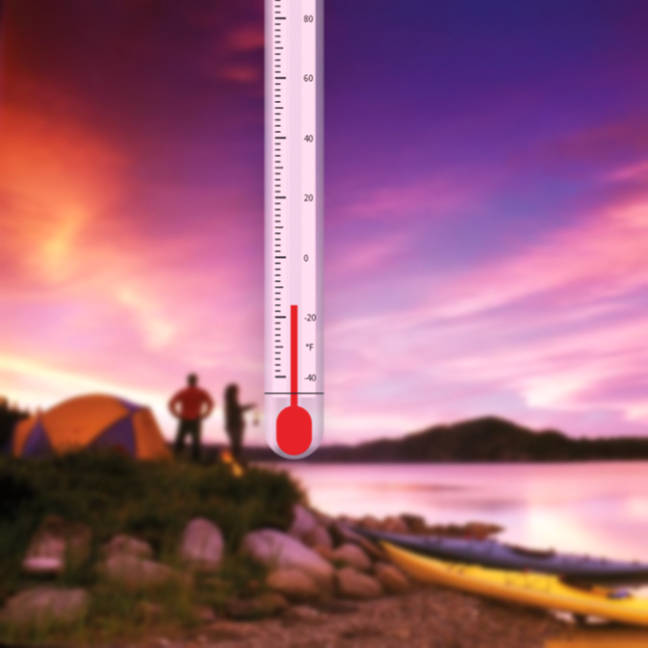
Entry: -16 °F
